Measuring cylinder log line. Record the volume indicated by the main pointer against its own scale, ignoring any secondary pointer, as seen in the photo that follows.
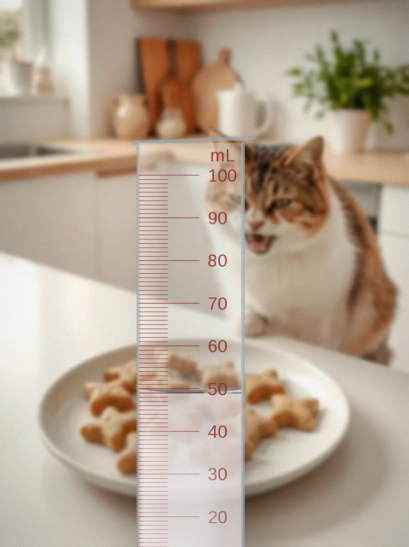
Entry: 49 mL
